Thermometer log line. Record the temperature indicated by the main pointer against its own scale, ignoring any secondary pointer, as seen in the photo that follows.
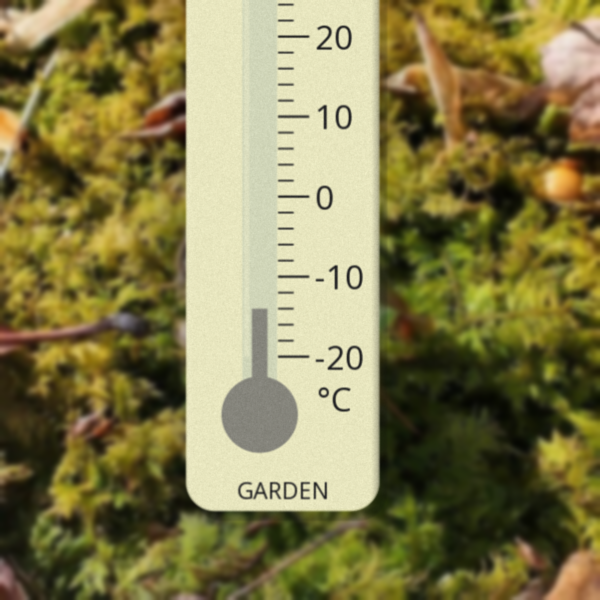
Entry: -14 °C
